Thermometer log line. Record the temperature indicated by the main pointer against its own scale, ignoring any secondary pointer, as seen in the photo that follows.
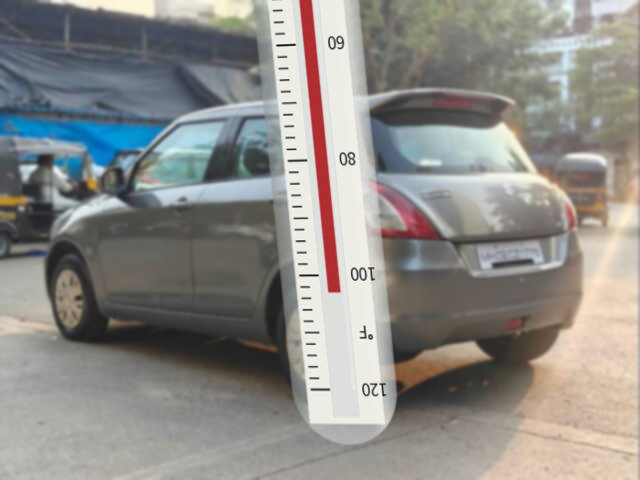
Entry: 103 °F
